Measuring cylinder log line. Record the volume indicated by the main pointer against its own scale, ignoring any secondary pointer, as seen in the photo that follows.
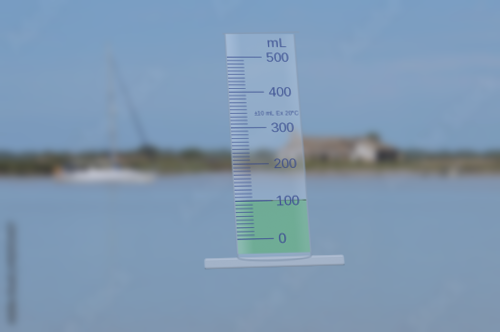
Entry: 100 mL
